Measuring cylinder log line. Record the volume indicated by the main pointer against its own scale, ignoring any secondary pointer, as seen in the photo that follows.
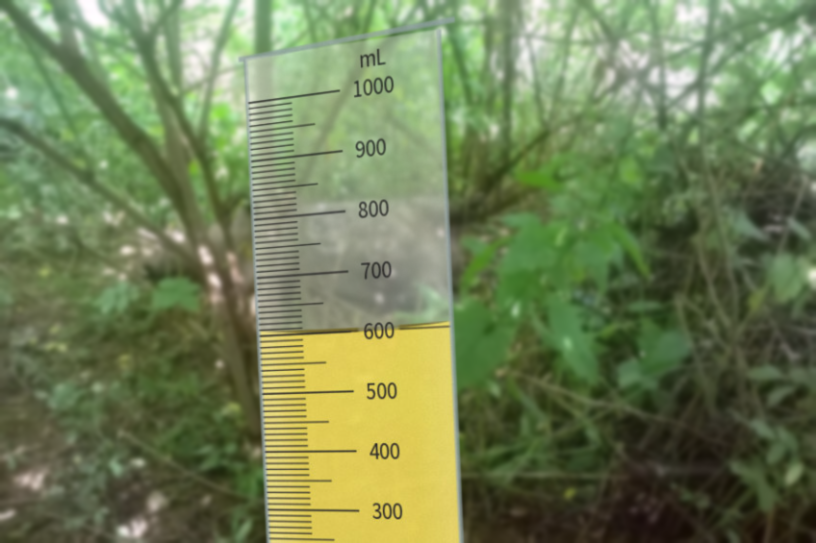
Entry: 600 mL
